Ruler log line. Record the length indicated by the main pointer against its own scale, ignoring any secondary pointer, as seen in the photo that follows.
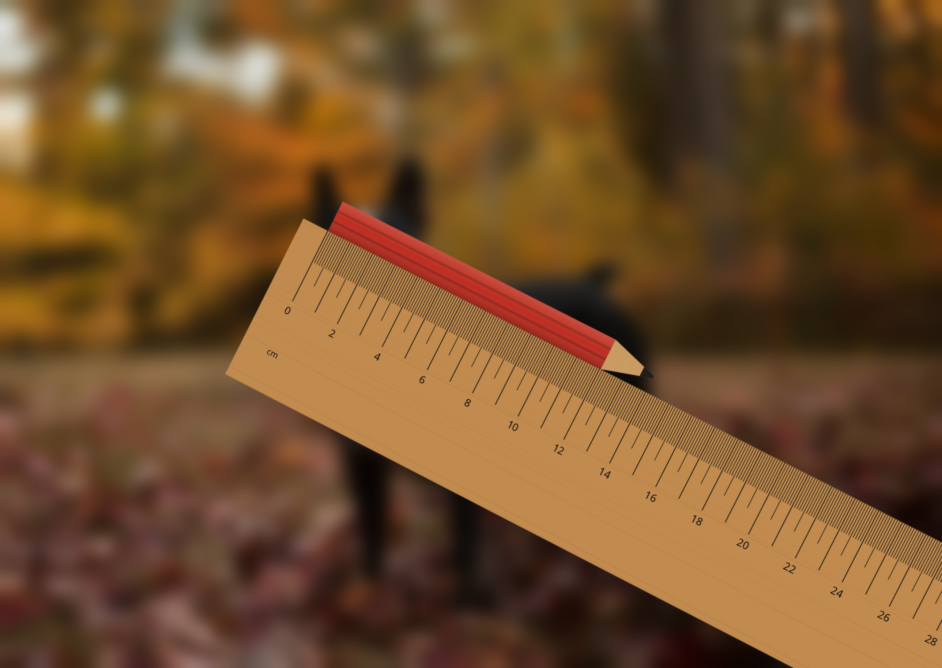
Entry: 14 cm
